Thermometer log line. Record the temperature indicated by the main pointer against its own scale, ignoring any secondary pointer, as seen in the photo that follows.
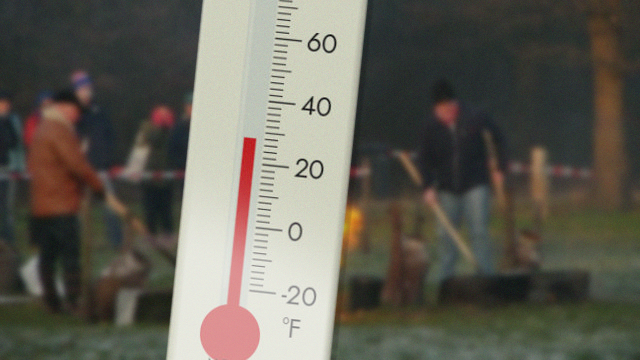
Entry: 28 °F
